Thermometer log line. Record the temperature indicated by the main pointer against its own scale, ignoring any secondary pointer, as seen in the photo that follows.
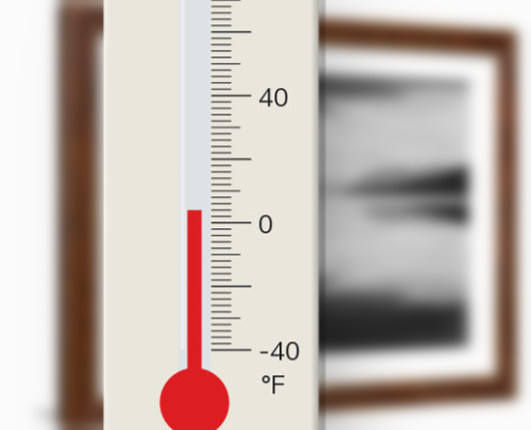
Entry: 4 °F
